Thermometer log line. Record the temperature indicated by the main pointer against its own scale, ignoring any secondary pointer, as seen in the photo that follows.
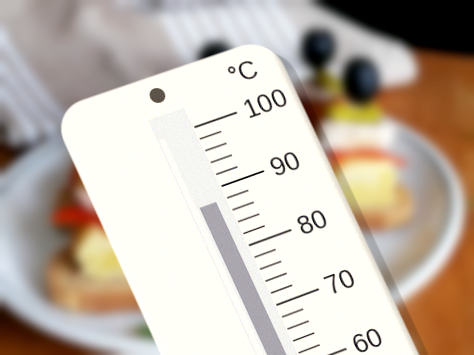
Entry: 88 °C
